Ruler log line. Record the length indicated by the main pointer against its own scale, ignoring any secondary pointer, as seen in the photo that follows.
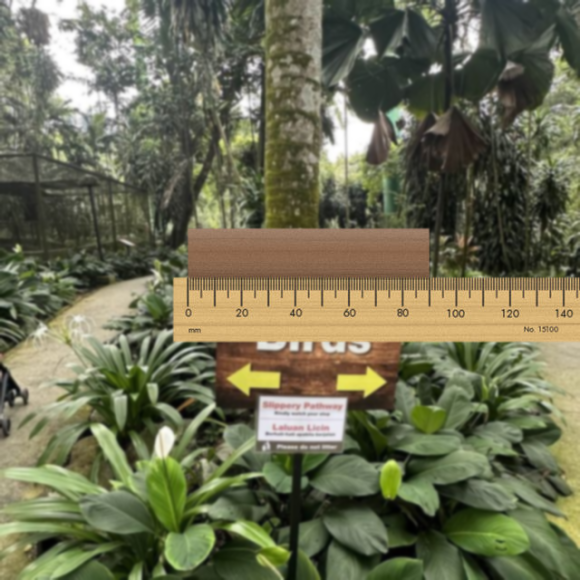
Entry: 90 mm
